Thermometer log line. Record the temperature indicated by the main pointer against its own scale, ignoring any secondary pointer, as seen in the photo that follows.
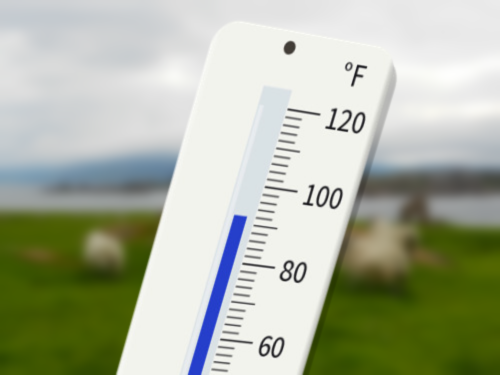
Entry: 92 °F
